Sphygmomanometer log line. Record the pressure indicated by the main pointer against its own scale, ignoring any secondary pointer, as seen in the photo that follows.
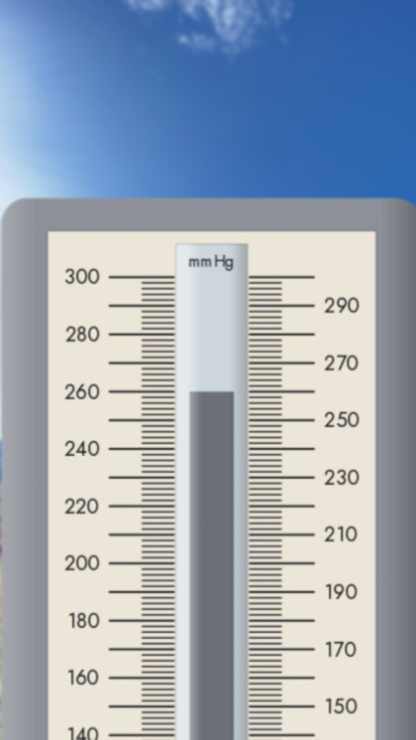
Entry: 260 mmHg
